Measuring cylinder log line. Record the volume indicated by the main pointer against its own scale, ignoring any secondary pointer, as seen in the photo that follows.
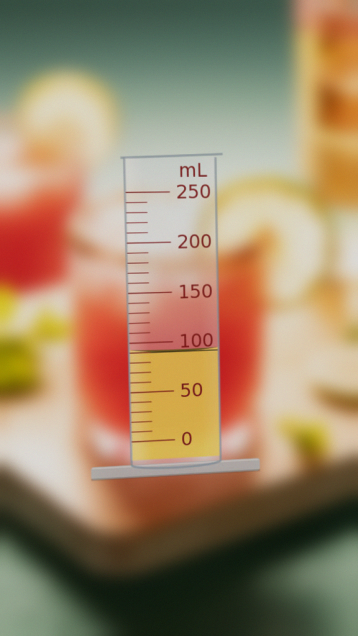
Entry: 90 mL
